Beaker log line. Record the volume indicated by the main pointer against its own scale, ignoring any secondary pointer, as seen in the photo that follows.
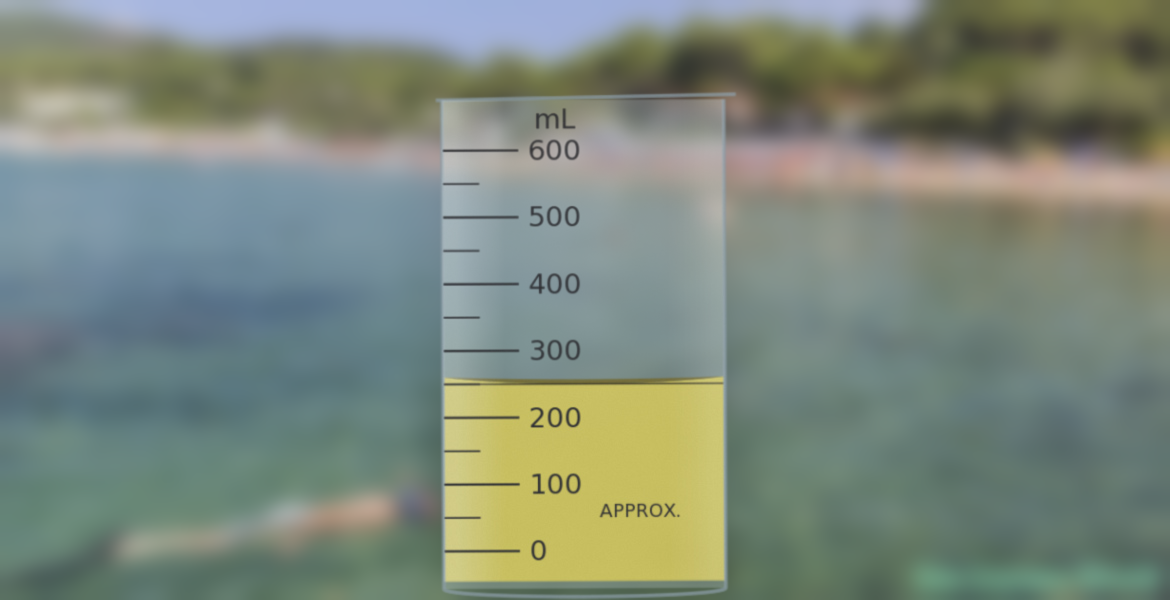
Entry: 250 mL
